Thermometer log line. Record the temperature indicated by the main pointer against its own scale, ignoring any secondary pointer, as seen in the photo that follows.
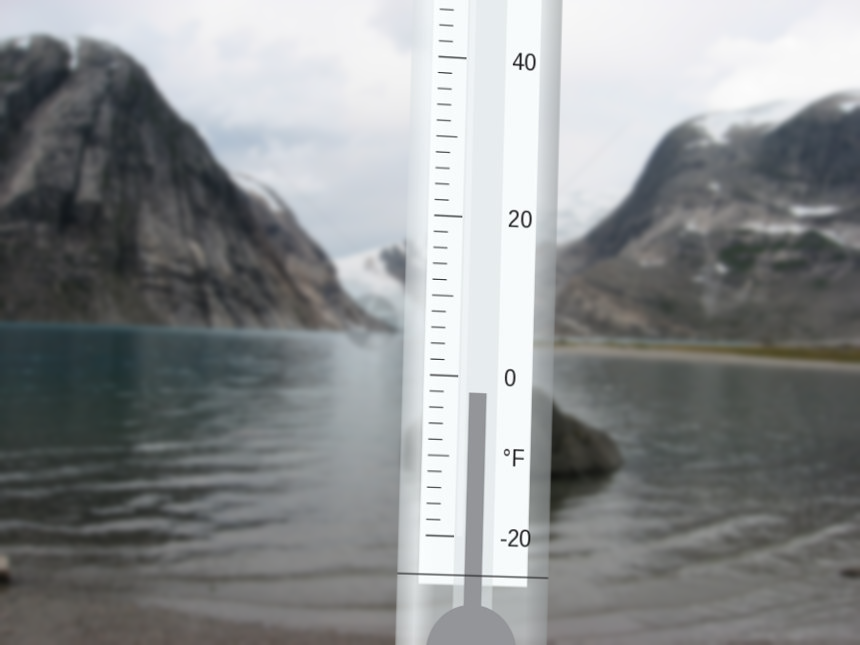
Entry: -2 °F
